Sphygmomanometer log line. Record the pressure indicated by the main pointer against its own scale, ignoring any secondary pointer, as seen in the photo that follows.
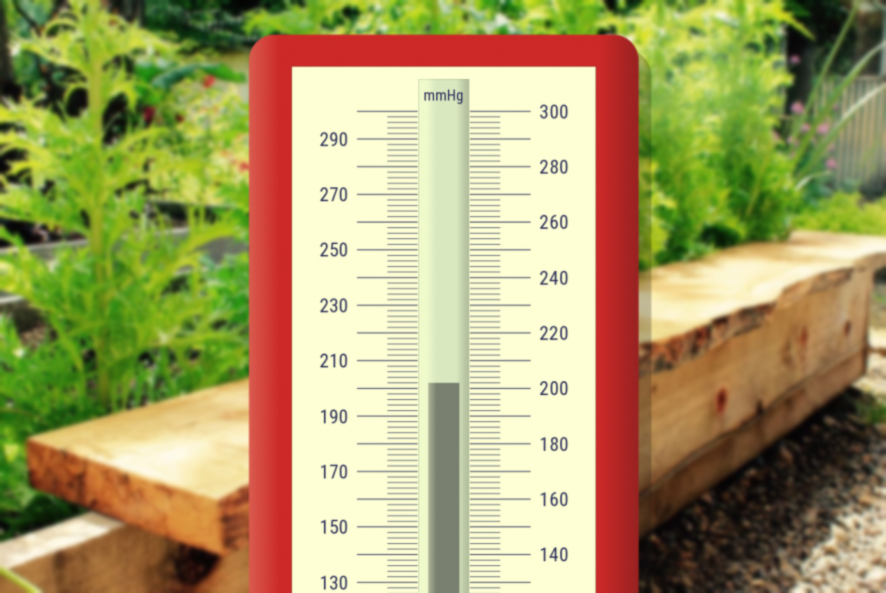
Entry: 202 mmHg
